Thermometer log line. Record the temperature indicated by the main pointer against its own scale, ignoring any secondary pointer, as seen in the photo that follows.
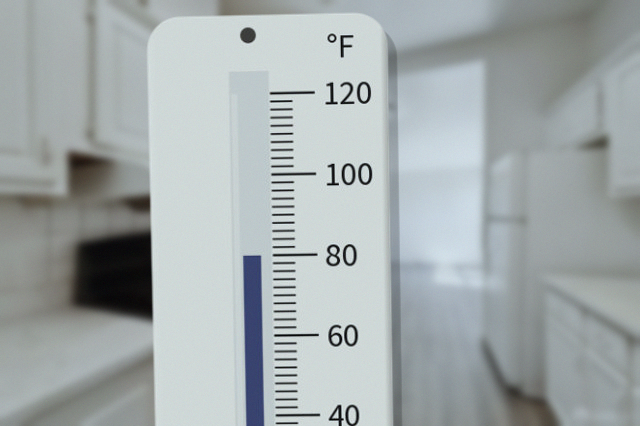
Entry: 80 °F
